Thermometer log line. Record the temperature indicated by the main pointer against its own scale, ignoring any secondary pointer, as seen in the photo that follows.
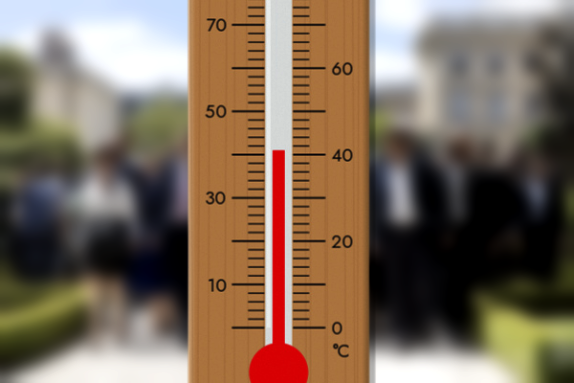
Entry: 41 °C
